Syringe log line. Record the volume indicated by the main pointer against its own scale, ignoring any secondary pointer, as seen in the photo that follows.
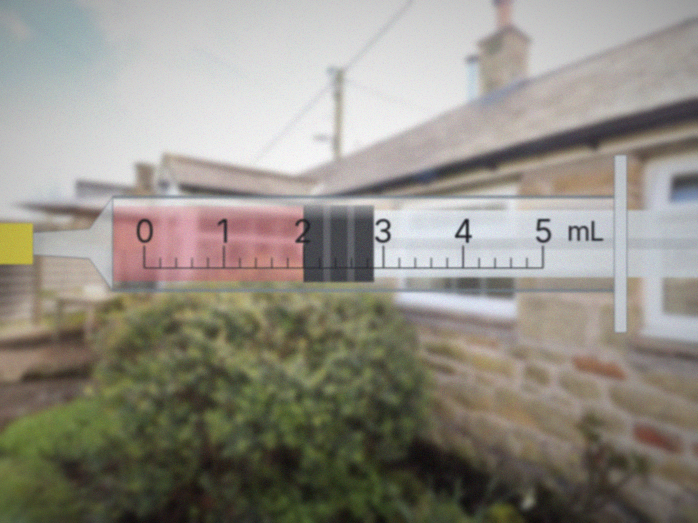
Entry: 2 mL
